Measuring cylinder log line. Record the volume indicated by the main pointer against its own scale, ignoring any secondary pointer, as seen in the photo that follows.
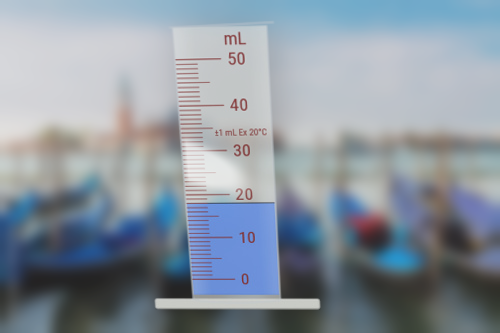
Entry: 18 mL
